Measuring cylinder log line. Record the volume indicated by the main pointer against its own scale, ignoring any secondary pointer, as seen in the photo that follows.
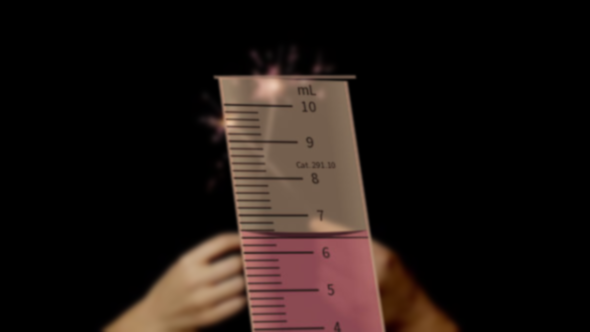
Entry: 6.4 mL
